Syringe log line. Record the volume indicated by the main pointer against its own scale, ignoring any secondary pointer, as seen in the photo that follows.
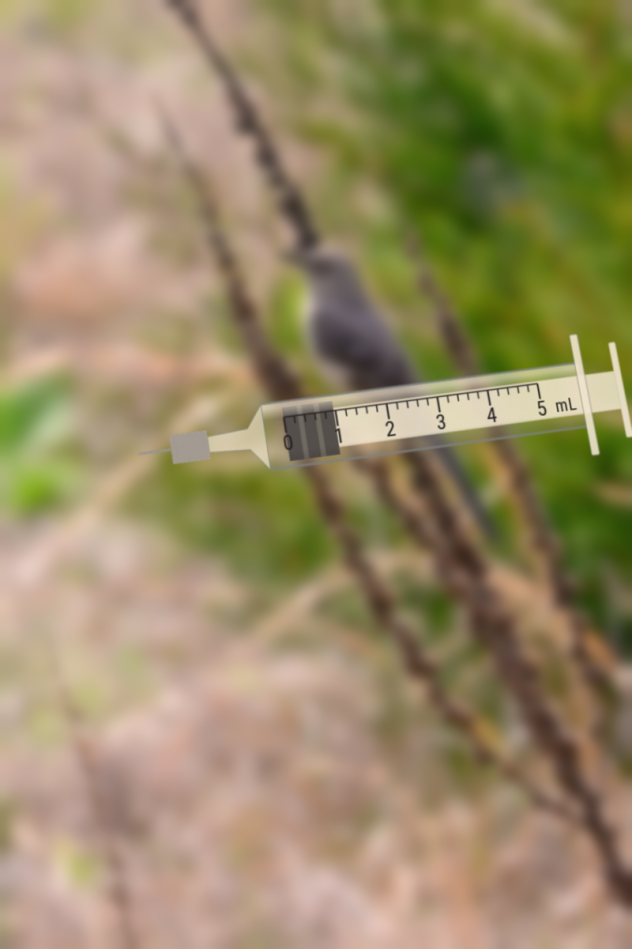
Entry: 0 mL
